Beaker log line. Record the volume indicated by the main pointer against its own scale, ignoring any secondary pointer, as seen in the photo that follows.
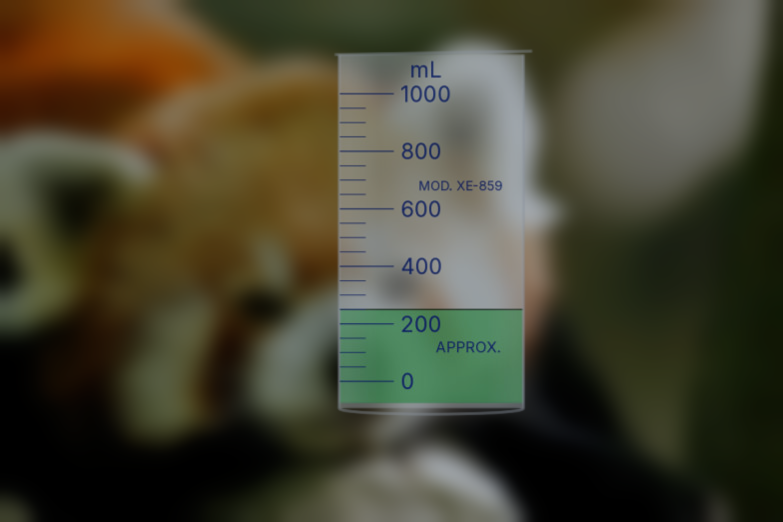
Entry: 250 mL
